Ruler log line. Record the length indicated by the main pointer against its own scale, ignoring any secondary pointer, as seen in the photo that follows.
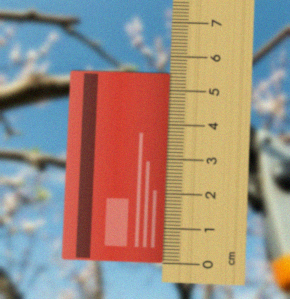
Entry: 5.5 cm
